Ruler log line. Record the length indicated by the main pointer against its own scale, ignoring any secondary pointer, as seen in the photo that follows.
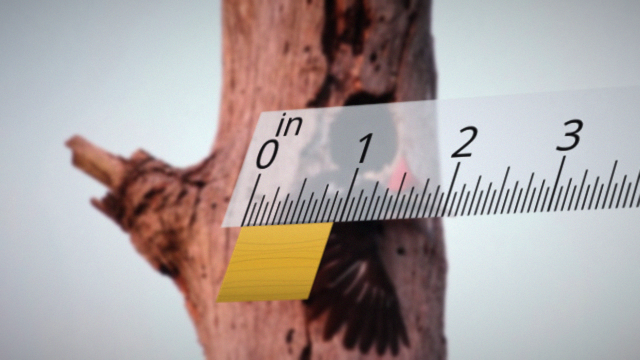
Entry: 0.9375 in
